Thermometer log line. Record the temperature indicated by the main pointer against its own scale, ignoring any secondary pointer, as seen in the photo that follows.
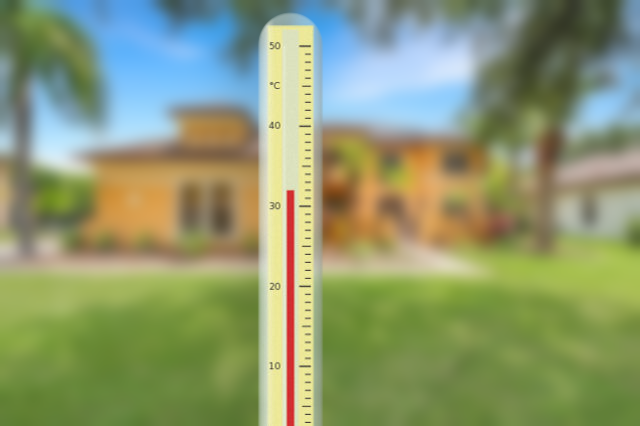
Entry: 32 °C
